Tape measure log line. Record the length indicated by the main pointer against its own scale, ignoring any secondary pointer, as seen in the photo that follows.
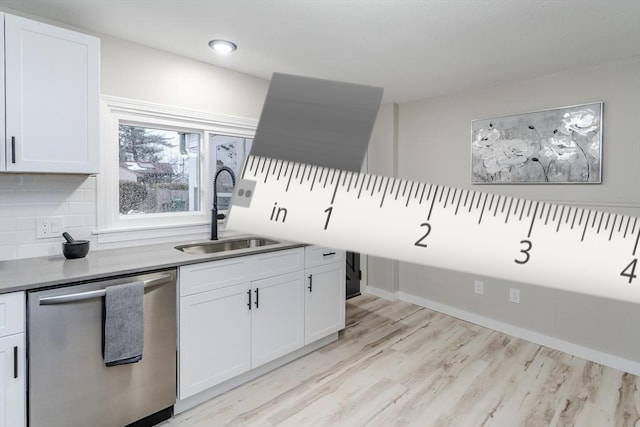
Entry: 1.1875 in
